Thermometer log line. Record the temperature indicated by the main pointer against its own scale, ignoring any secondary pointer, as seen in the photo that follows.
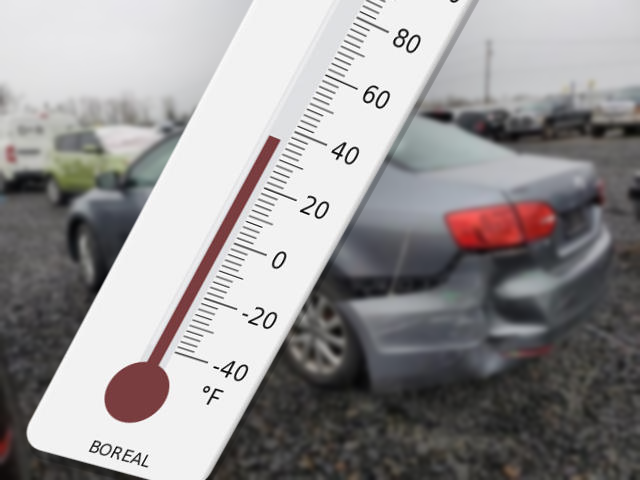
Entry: 36 °F
